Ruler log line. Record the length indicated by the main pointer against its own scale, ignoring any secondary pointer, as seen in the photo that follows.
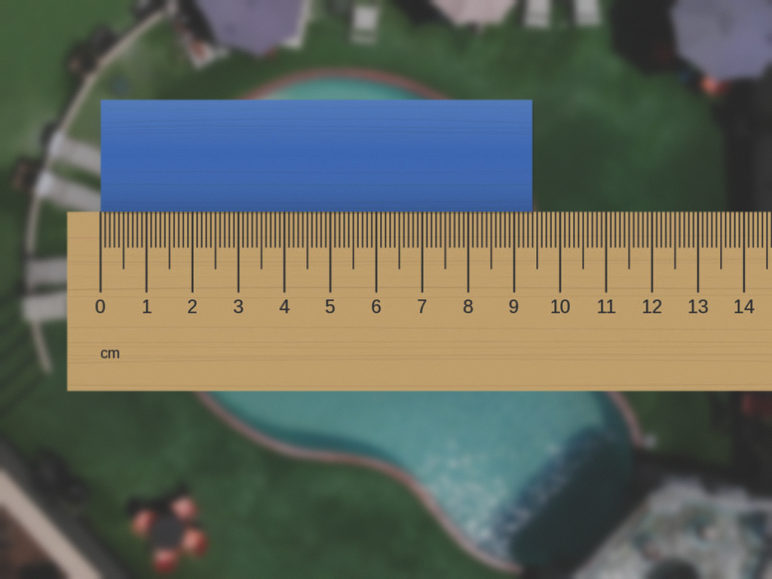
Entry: 9.4 cm
